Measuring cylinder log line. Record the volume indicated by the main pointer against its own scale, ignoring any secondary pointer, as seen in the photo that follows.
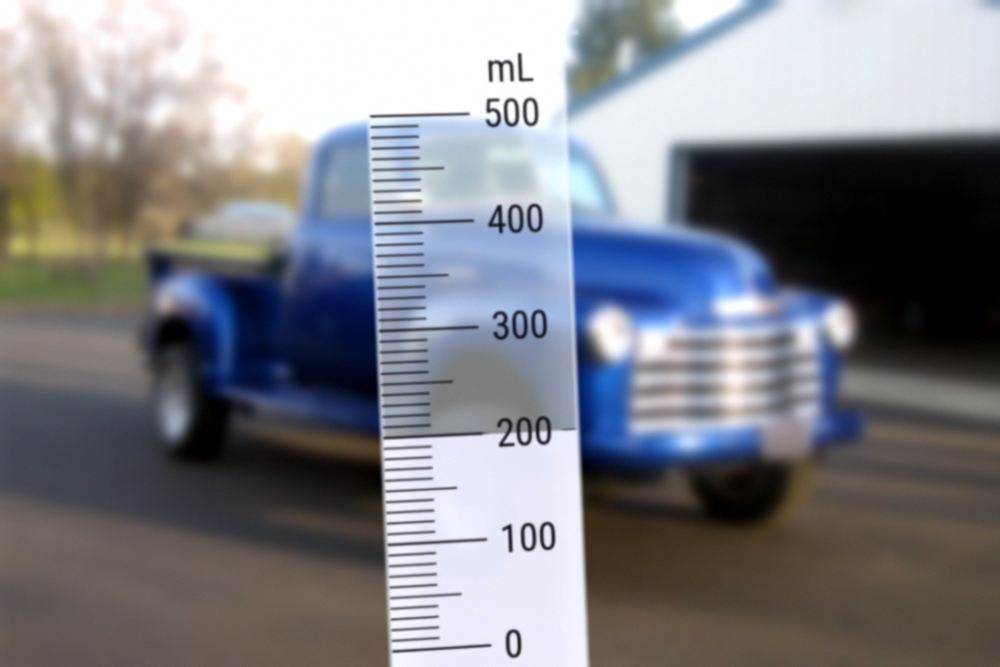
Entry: 200 mL
